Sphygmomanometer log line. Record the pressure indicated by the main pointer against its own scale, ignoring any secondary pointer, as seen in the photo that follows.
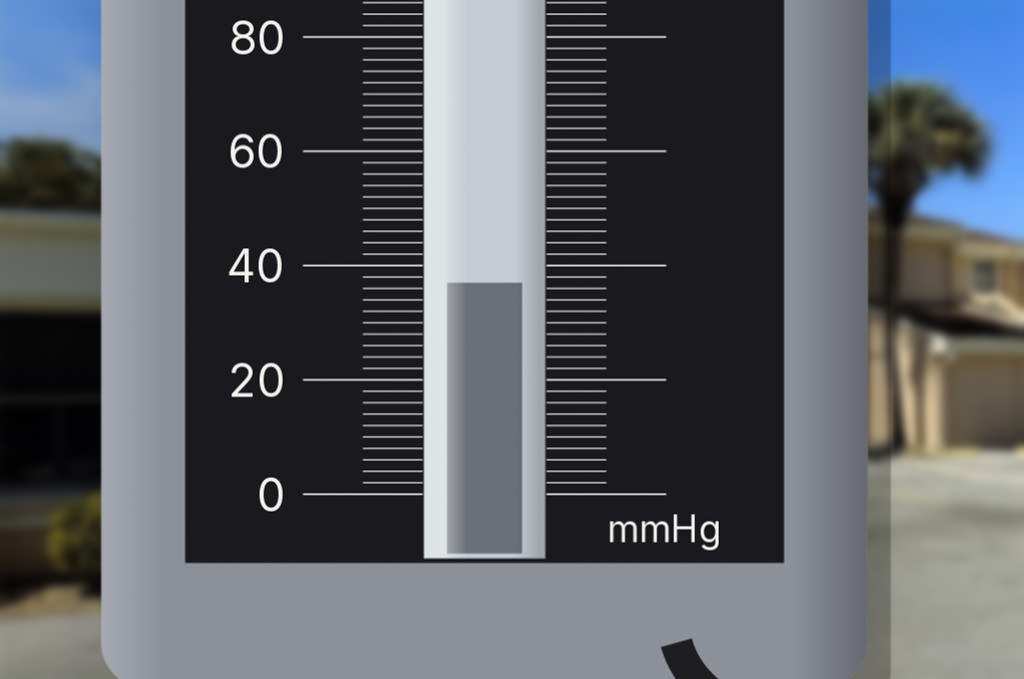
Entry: 37 mmHg
